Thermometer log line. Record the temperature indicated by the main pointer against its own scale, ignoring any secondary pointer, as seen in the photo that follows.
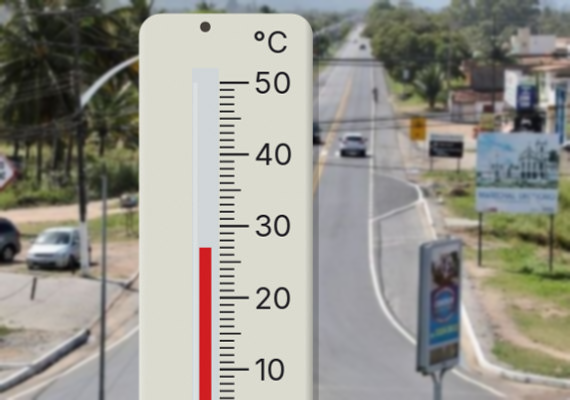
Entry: 27 °C
